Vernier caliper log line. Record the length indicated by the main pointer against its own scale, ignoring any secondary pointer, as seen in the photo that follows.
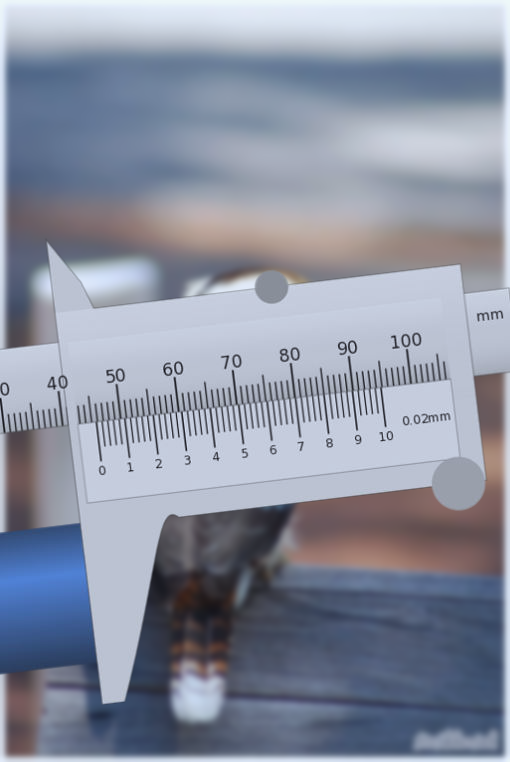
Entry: 45.8 mm
